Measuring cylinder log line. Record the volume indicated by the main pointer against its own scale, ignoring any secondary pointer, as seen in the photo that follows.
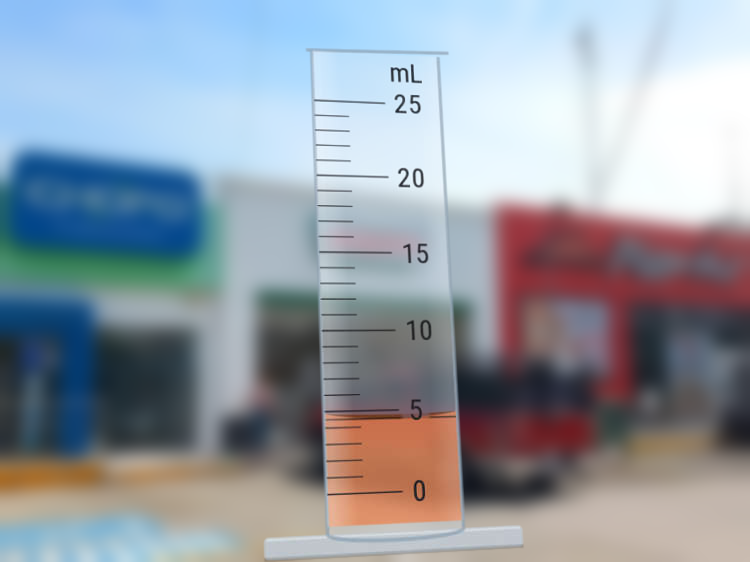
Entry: 4.5 mL
